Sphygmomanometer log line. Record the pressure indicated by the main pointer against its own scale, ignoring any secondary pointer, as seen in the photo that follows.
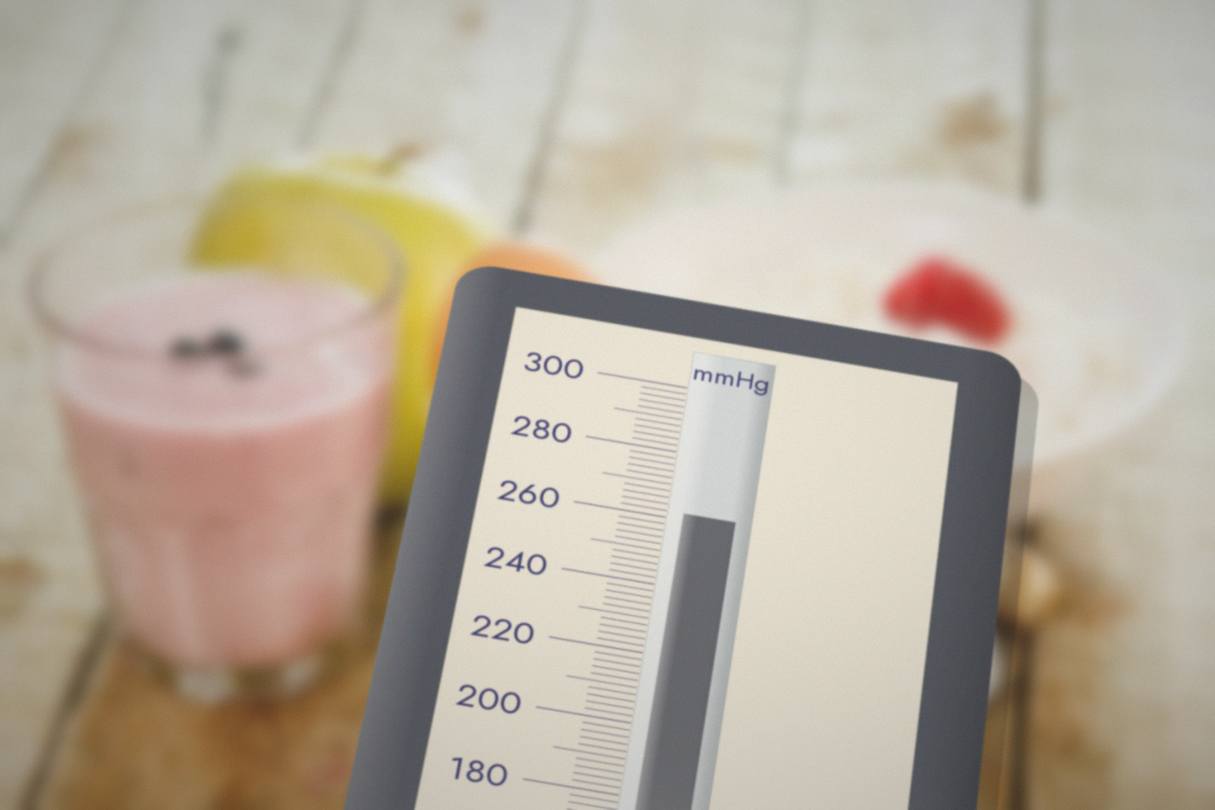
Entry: 262 mmHg
